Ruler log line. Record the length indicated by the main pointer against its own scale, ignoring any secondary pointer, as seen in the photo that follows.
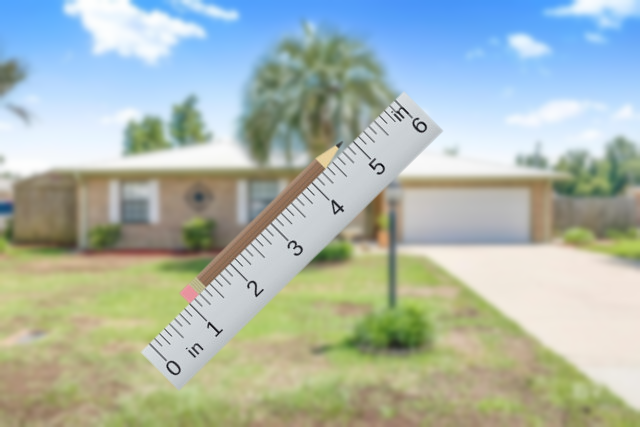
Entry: 3.875 in
